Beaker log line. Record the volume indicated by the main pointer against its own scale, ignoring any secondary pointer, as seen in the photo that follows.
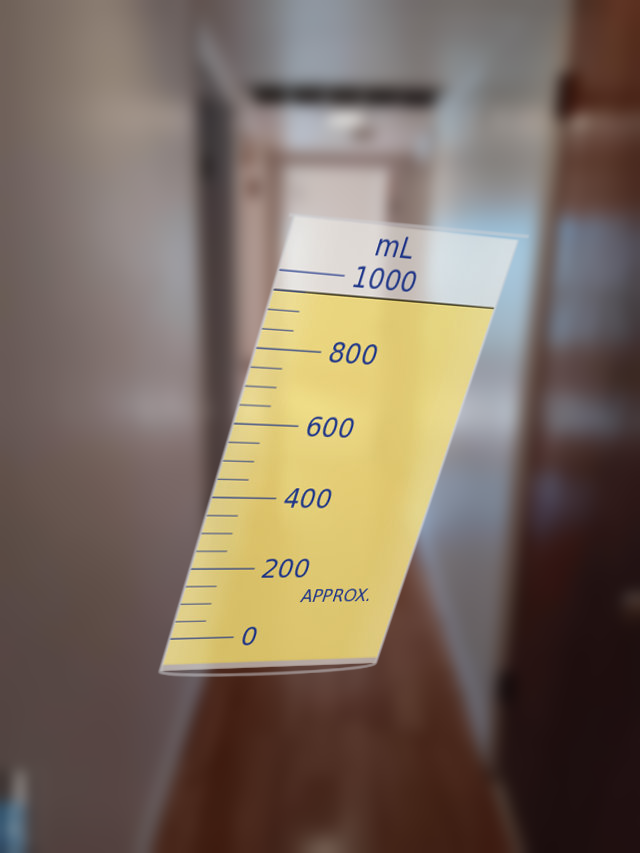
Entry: 950 mL
